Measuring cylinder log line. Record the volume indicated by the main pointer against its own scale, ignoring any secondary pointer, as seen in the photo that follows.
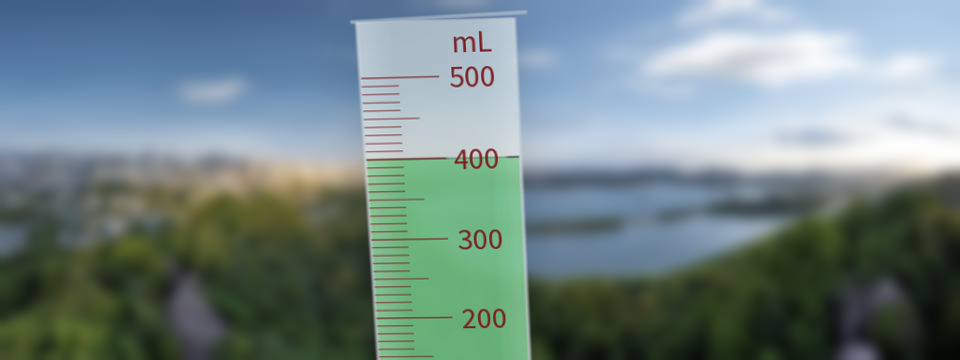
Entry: 400 mL
